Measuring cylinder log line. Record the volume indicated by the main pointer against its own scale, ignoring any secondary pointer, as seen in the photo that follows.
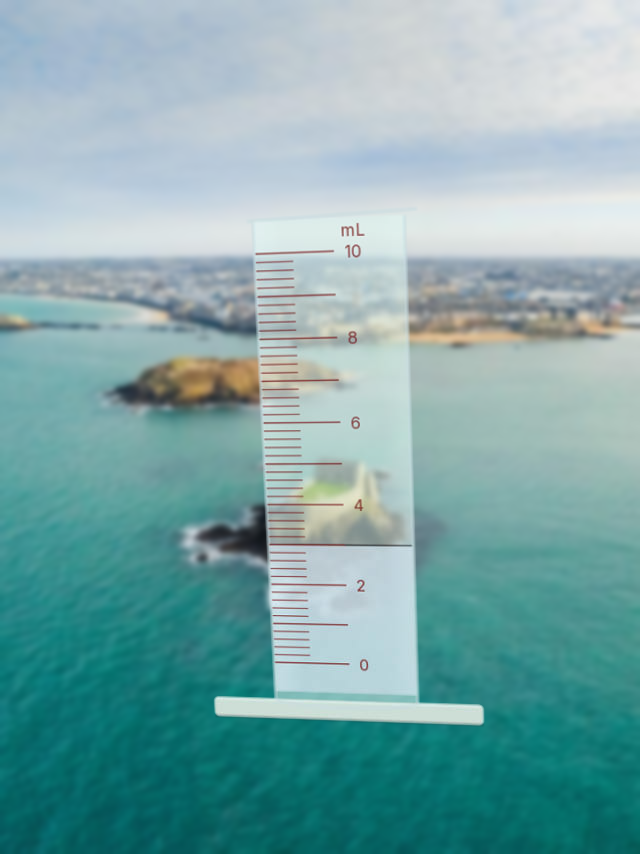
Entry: 3 mL
